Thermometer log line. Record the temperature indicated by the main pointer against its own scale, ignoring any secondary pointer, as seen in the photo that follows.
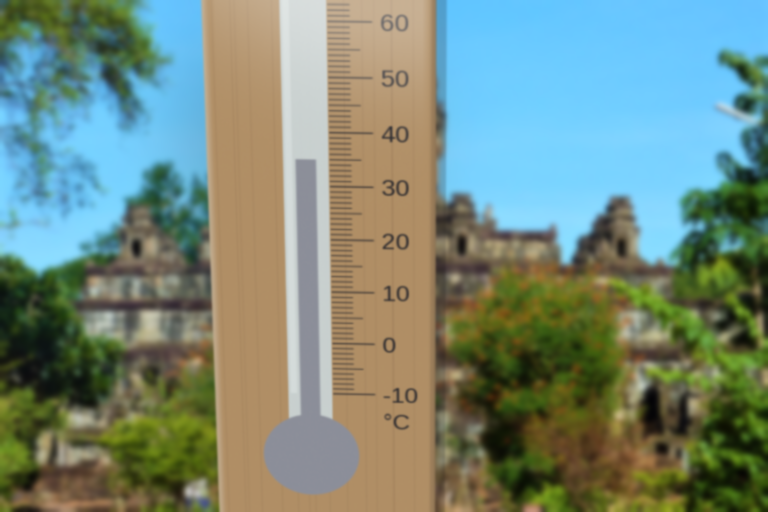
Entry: 35 °C
